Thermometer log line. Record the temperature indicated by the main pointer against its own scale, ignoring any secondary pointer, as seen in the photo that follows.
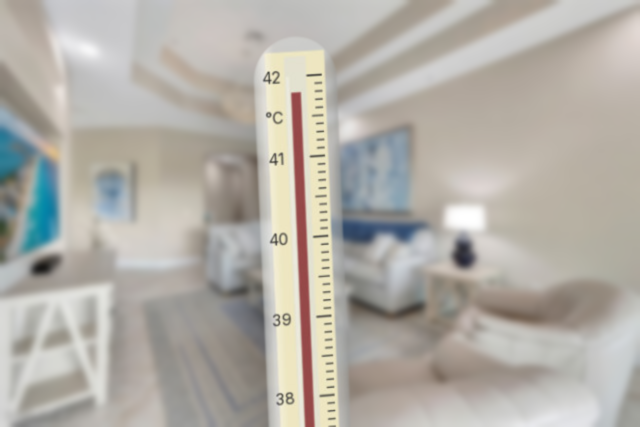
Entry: 41.8 °C
